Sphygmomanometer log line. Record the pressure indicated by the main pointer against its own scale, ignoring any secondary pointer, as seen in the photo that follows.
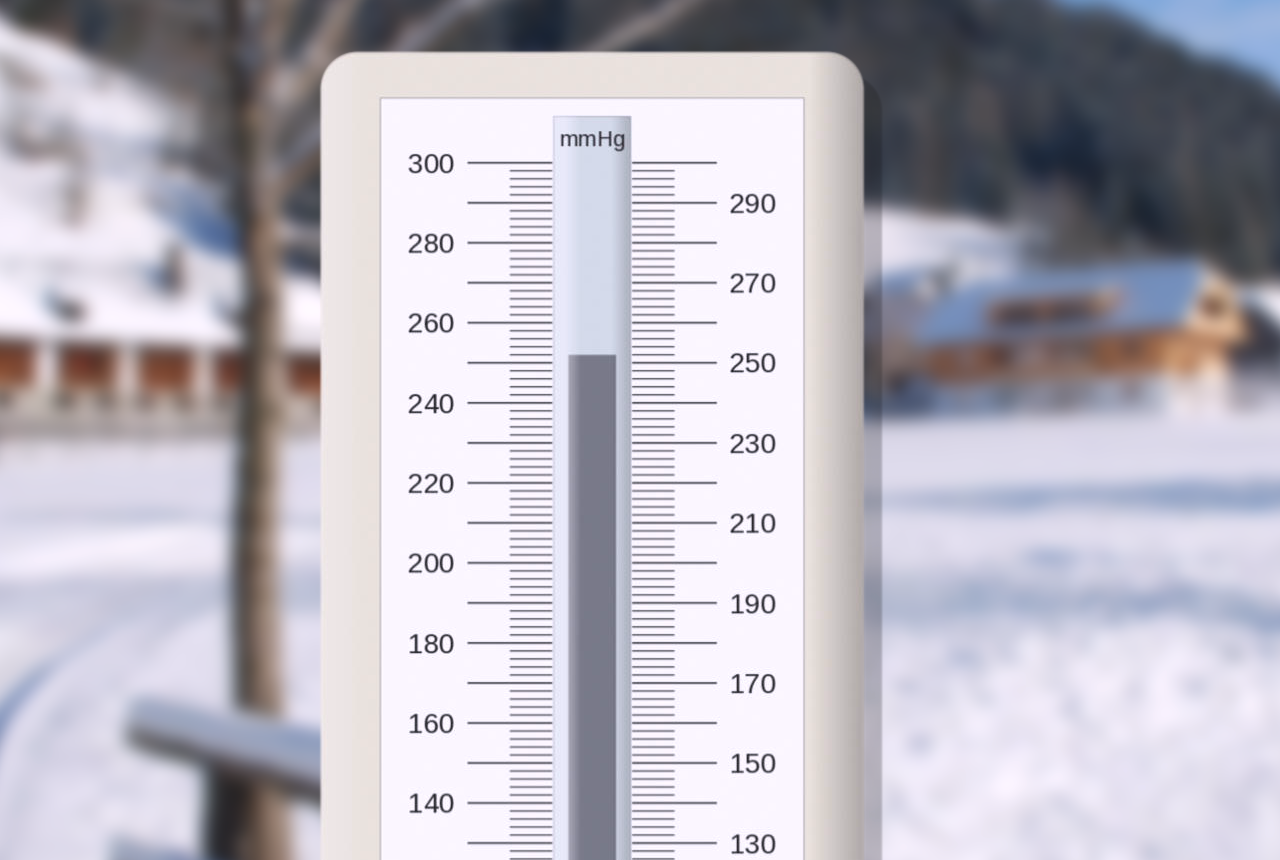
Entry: 252 mmHg
